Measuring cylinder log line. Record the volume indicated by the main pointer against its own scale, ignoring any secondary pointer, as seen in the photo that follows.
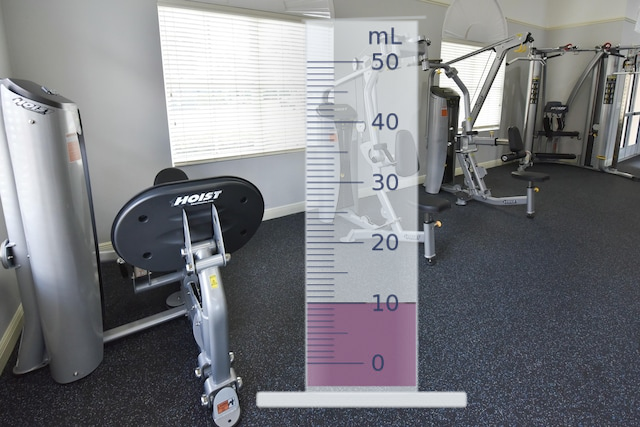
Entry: 10 mL
